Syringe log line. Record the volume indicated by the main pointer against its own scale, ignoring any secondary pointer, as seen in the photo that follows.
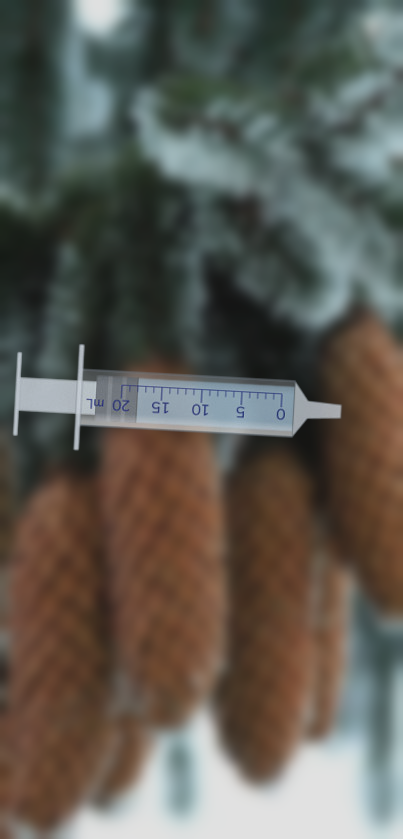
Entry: 18 mL
